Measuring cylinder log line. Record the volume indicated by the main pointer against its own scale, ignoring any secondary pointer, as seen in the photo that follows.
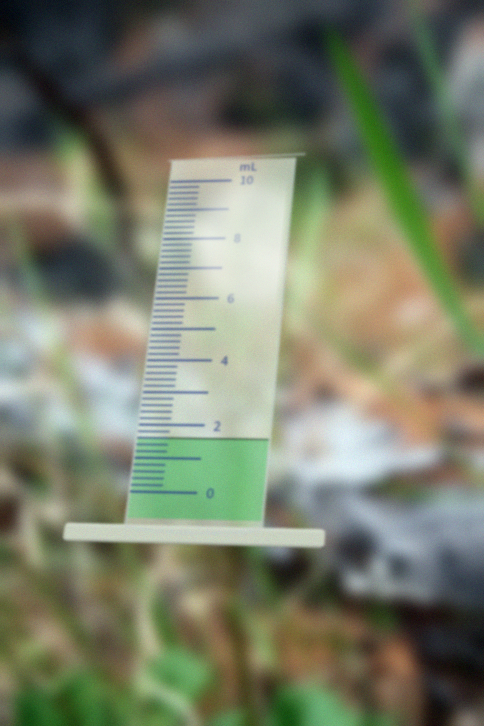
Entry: 1.6 mL
